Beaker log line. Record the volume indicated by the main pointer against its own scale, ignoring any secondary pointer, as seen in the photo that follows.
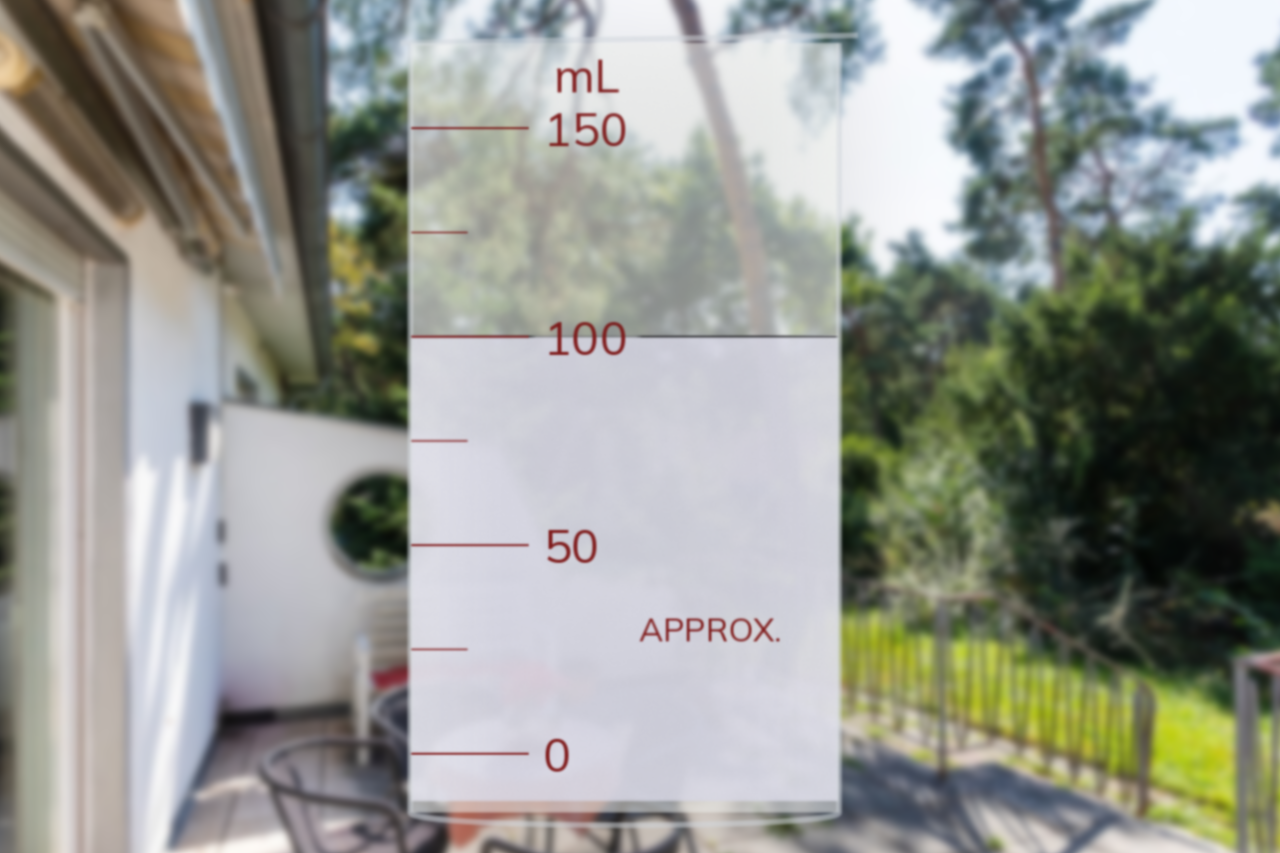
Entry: 100 mL
